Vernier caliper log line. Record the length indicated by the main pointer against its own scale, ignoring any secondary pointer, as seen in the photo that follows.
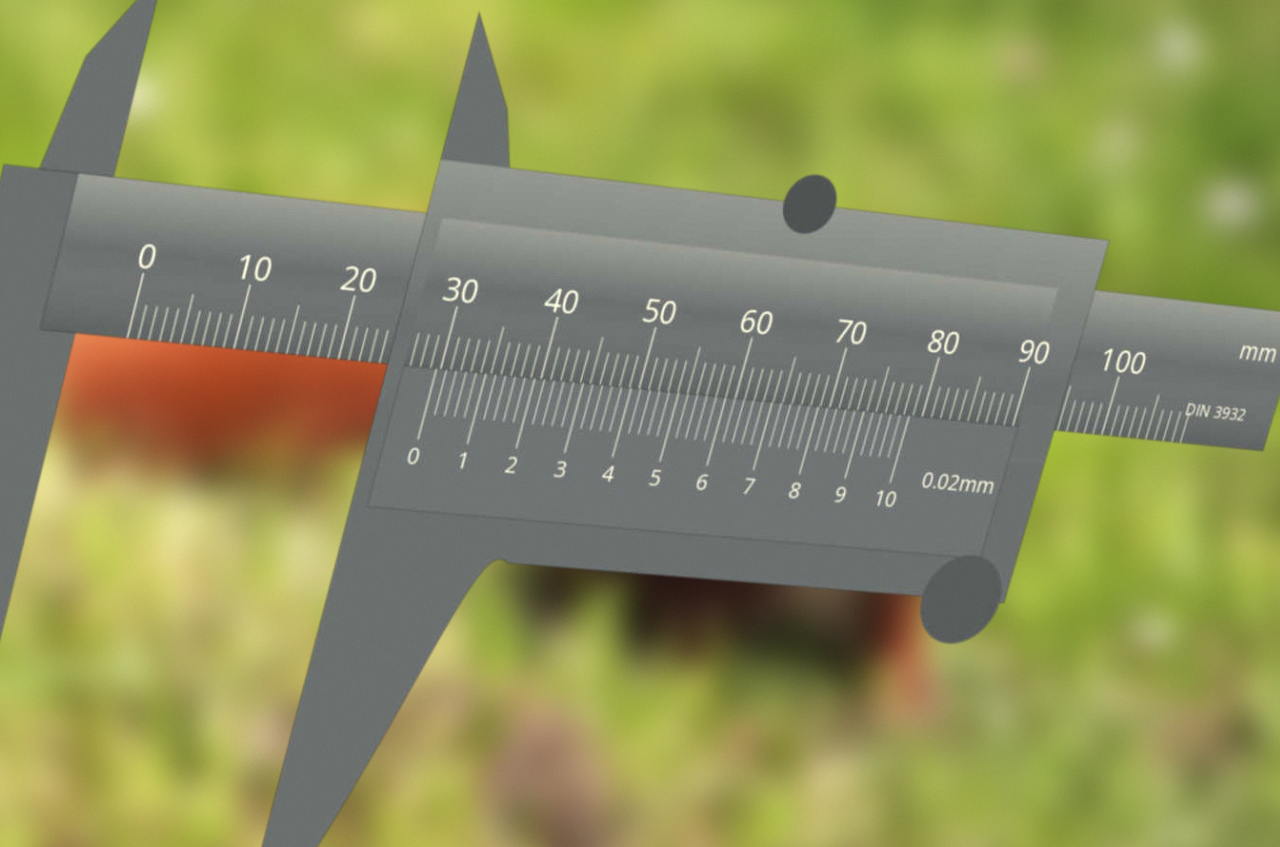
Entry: 29.6 mm
